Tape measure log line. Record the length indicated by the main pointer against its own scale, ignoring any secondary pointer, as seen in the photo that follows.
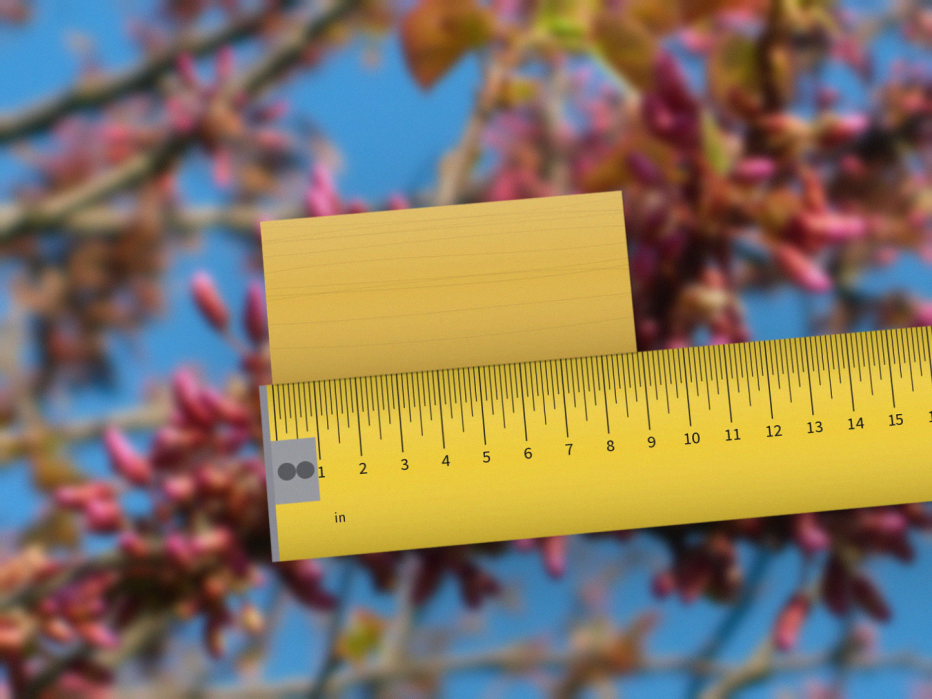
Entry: 8.875 in
